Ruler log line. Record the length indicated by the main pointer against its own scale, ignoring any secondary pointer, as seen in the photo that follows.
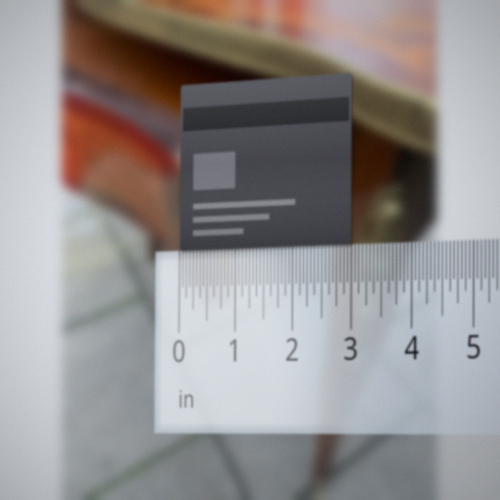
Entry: 3 in
